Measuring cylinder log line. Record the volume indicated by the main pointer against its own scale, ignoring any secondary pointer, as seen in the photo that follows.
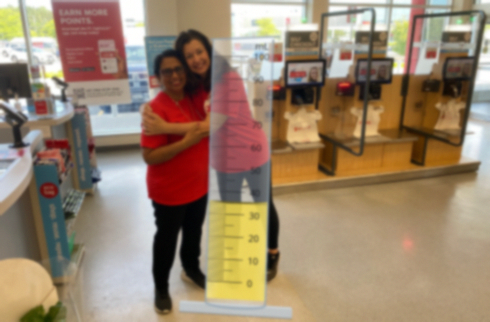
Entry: 35 mL
